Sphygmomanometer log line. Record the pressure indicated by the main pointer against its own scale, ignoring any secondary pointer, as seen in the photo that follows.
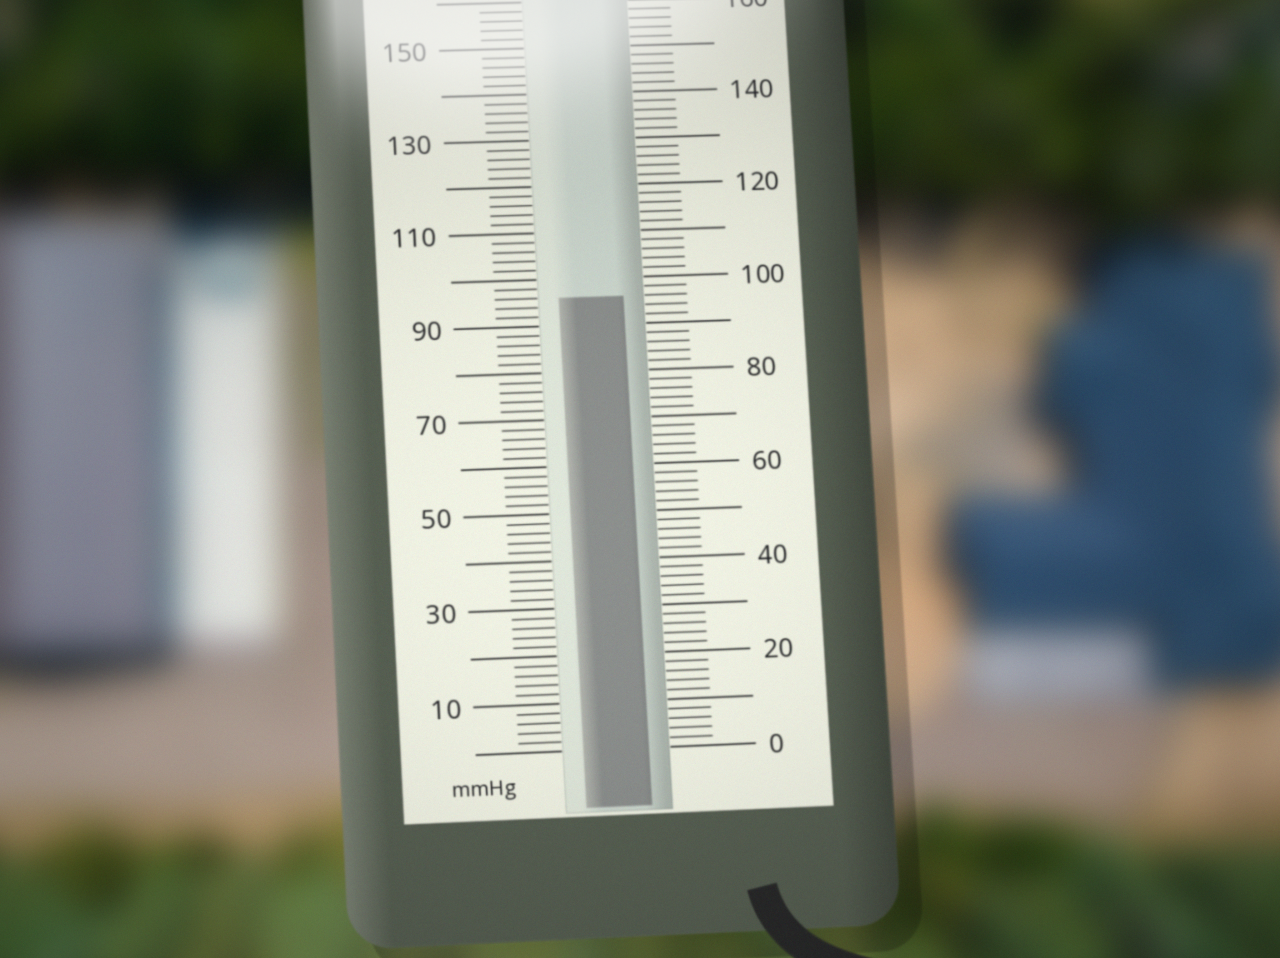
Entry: 96 mmHg
